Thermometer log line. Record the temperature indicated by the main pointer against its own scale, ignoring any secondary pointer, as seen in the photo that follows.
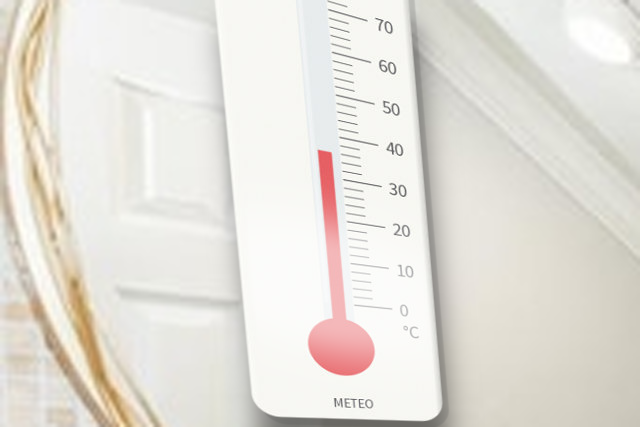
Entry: 36 °C
